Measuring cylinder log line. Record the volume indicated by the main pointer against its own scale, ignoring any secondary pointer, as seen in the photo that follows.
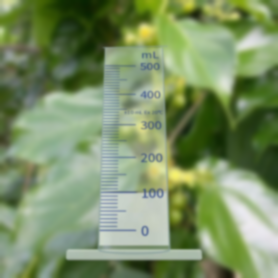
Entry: 100 mL
